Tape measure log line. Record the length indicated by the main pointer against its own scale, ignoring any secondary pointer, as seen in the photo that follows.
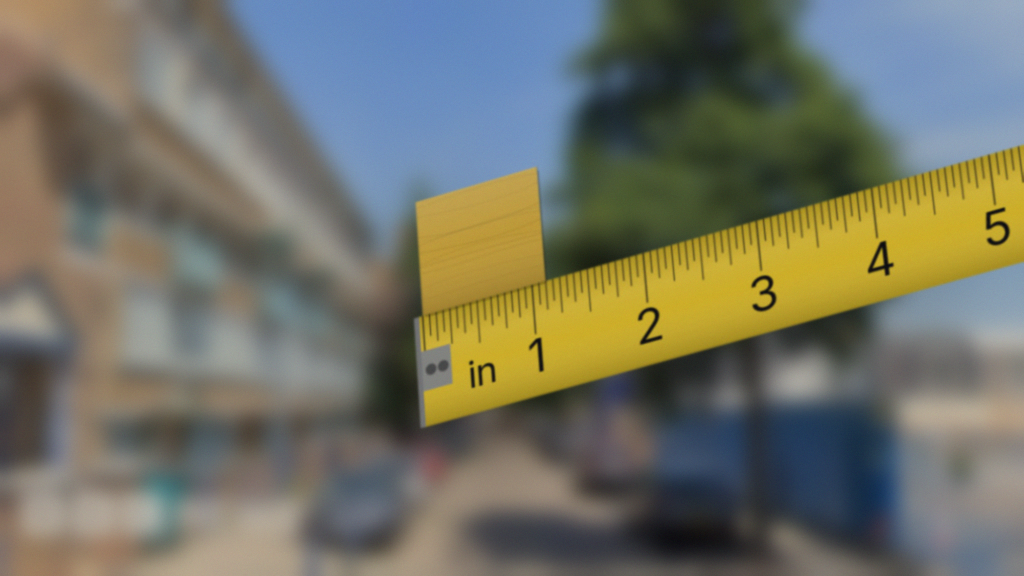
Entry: 1.125 in
